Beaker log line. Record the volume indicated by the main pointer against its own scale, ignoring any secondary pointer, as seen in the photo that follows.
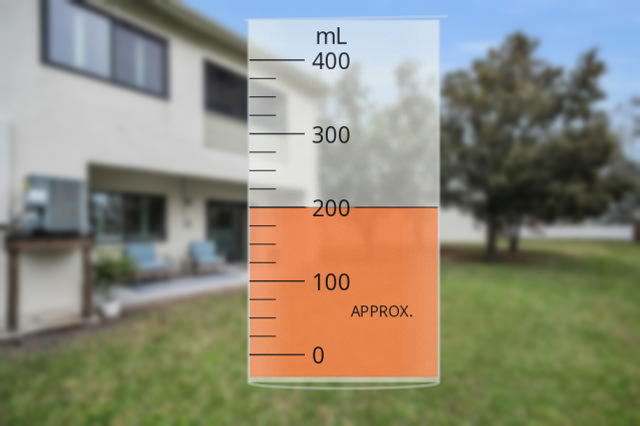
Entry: 200 mL
